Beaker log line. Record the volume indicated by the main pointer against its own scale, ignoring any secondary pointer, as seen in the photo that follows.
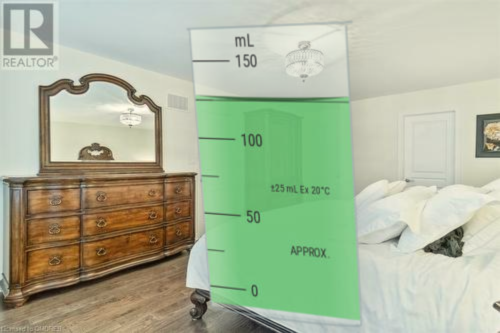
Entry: 125 mL
